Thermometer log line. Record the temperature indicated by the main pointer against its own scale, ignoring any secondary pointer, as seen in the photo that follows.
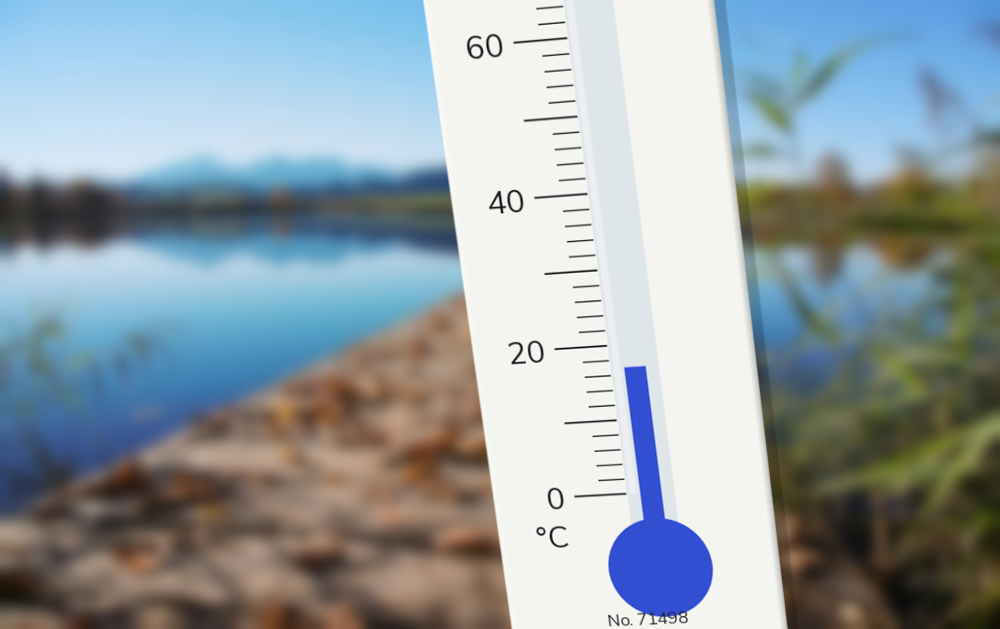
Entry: 17 °C
